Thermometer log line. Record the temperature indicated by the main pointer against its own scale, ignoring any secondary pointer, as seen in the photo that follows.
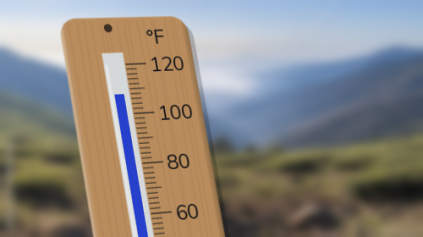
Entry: 108 °F
